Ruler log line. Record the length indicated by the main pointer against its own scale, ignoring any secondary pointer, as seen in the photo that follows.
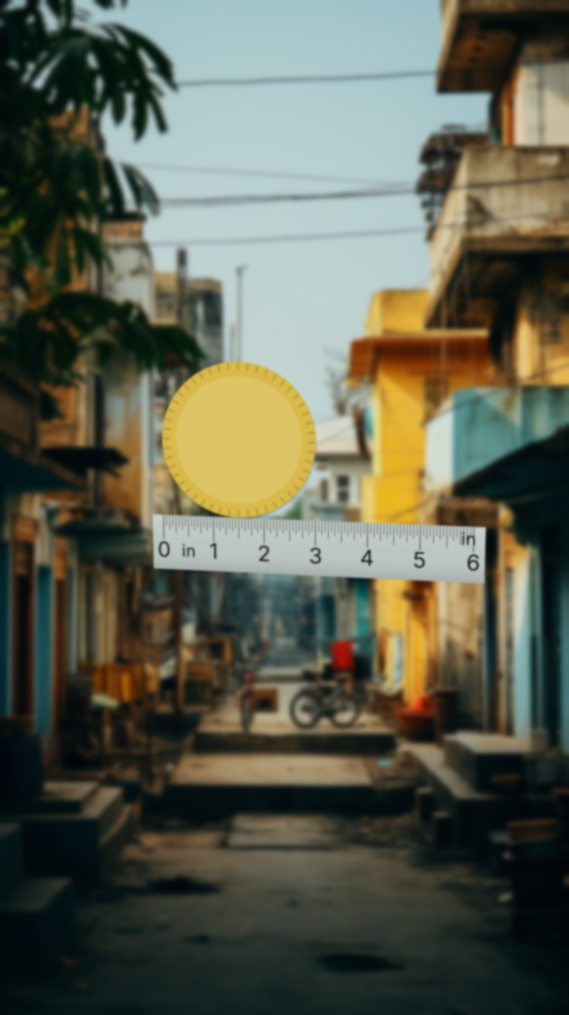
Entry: 3 in
